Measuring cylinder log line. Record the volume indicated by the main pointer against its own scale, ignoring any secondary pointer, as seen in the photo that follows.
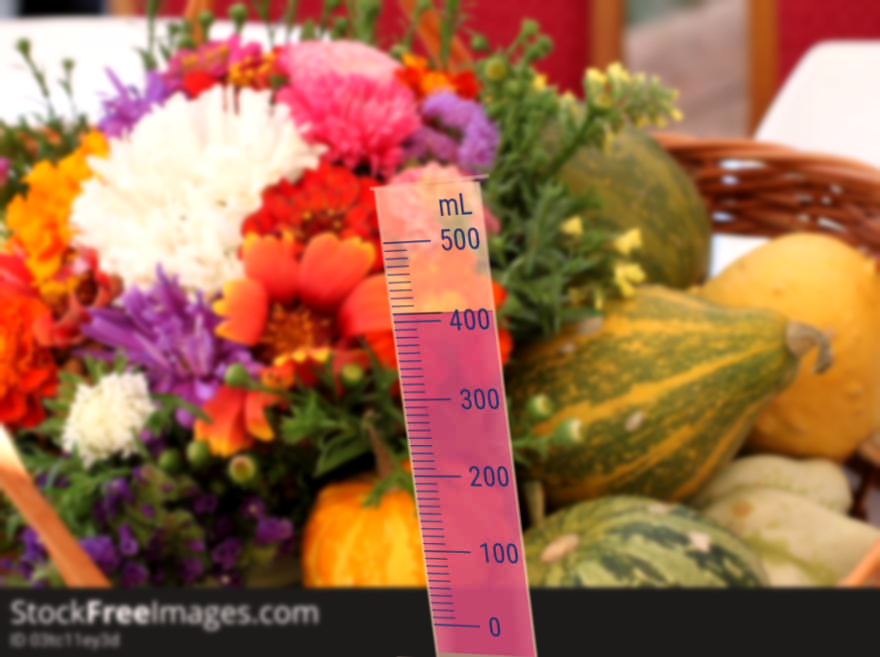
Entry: 410 mL
